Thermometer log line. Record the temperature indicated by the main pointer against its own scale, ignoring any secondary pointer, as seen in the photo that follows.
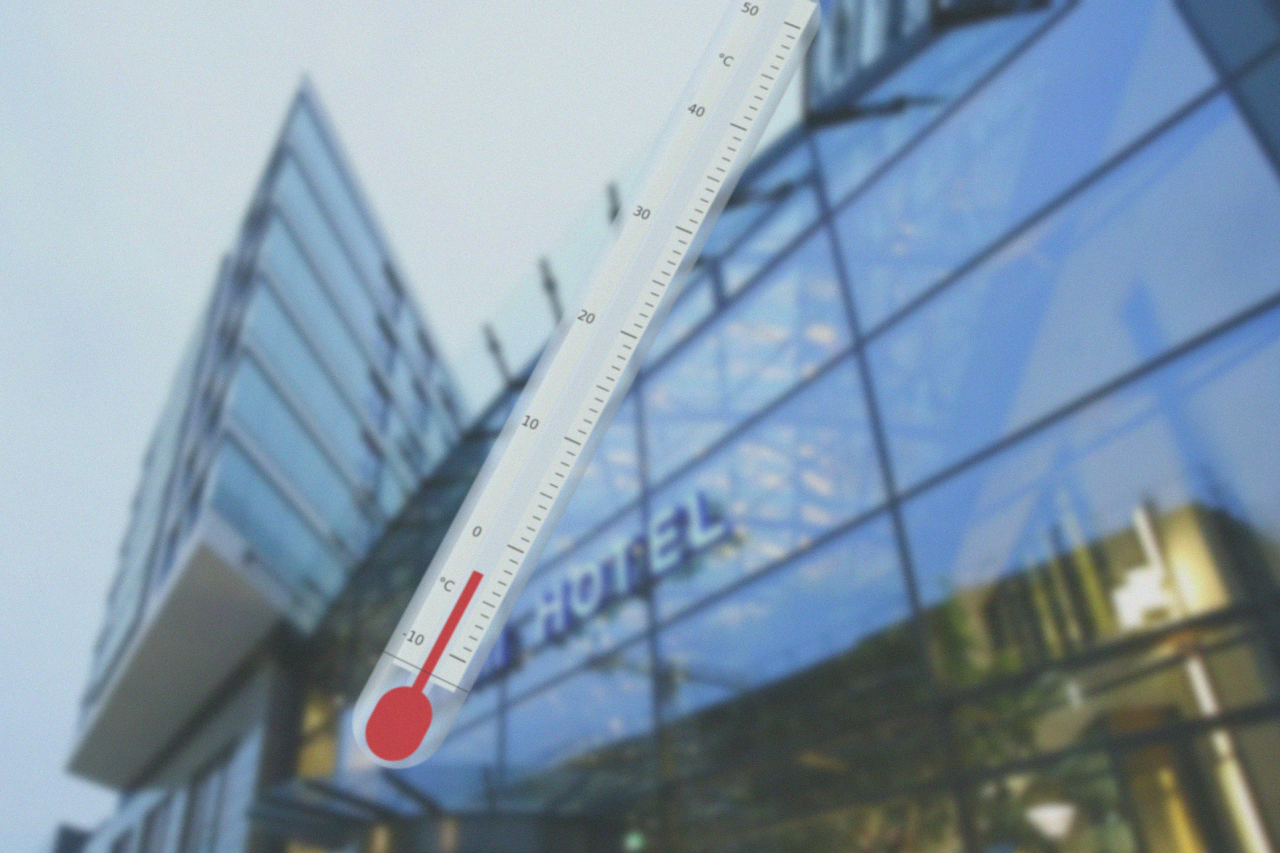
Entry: -3 °C
